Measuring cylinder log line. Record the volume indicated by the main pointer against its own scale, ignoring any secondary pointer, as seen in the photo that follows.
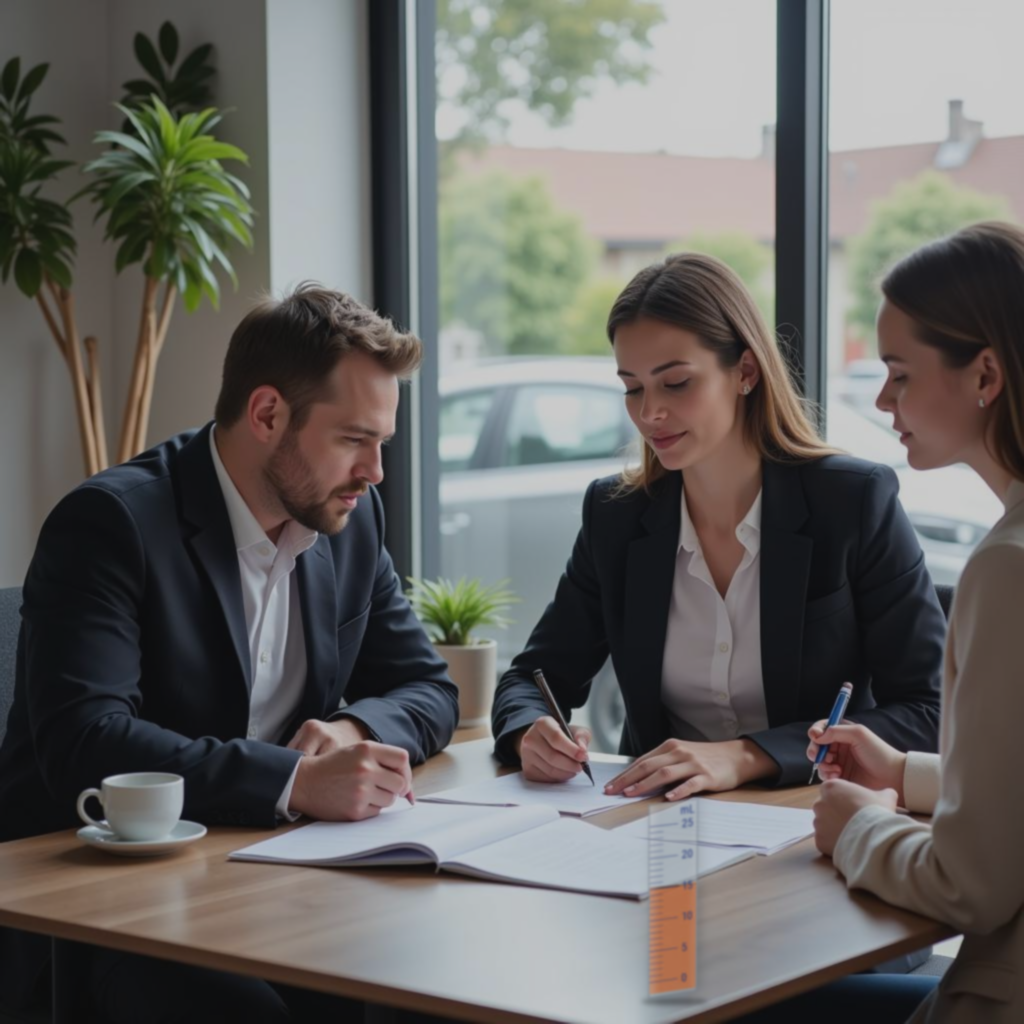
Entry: 15 mL
